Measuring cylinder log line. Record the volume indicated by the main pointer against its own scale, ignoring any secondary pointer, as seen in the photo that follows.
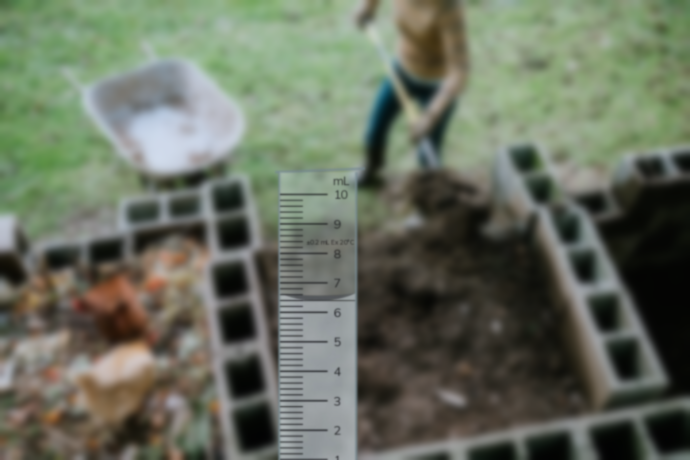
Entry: 6.4 mL
